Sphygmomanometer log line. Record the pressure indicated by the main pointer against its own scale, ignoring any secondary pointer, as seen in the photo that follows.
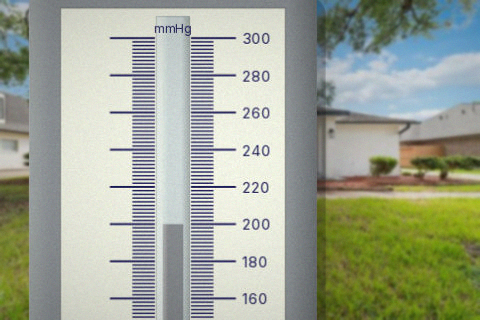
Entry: 200 mmHg
